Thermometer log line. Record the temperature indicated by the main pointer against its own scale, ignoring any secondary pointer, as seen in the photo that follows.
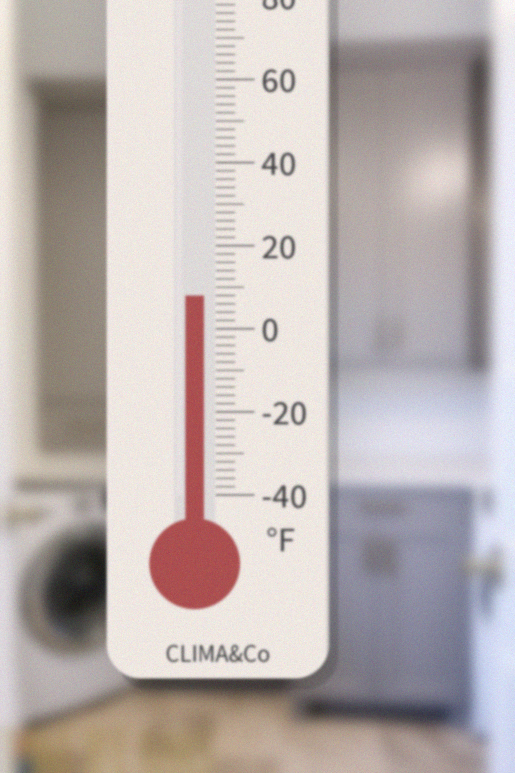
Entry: 8 °F
